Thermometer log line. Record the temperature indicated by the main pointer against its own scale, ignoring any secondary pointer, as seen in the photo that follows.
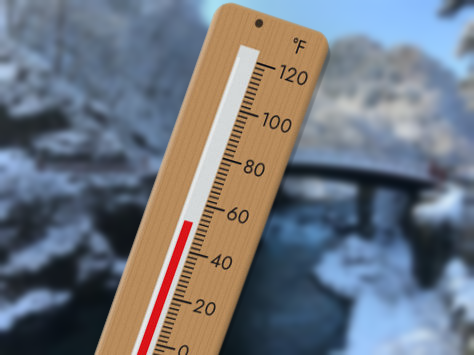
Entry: 52 °F
